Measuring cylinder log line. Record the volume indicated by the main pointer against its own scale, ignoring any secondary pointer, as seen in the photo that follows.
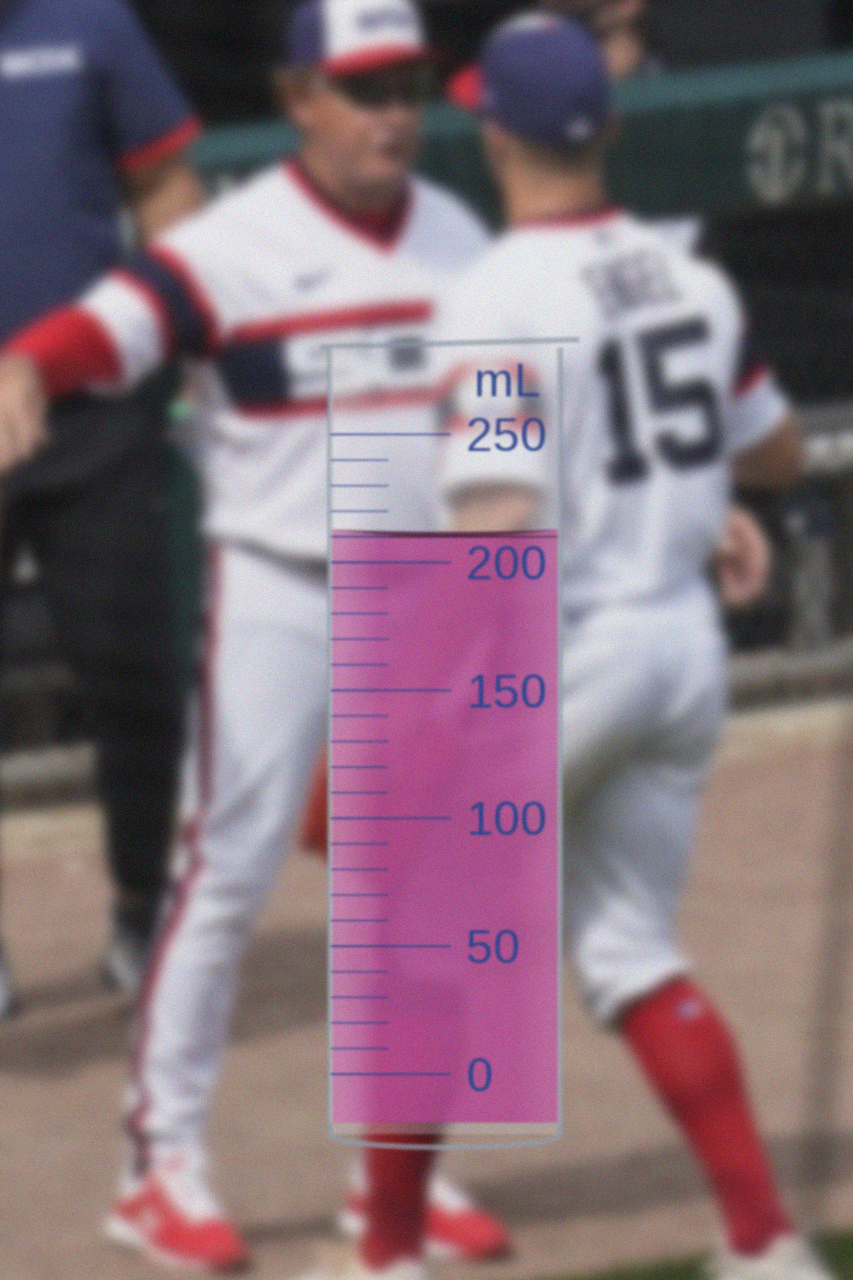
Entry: 210 mL
